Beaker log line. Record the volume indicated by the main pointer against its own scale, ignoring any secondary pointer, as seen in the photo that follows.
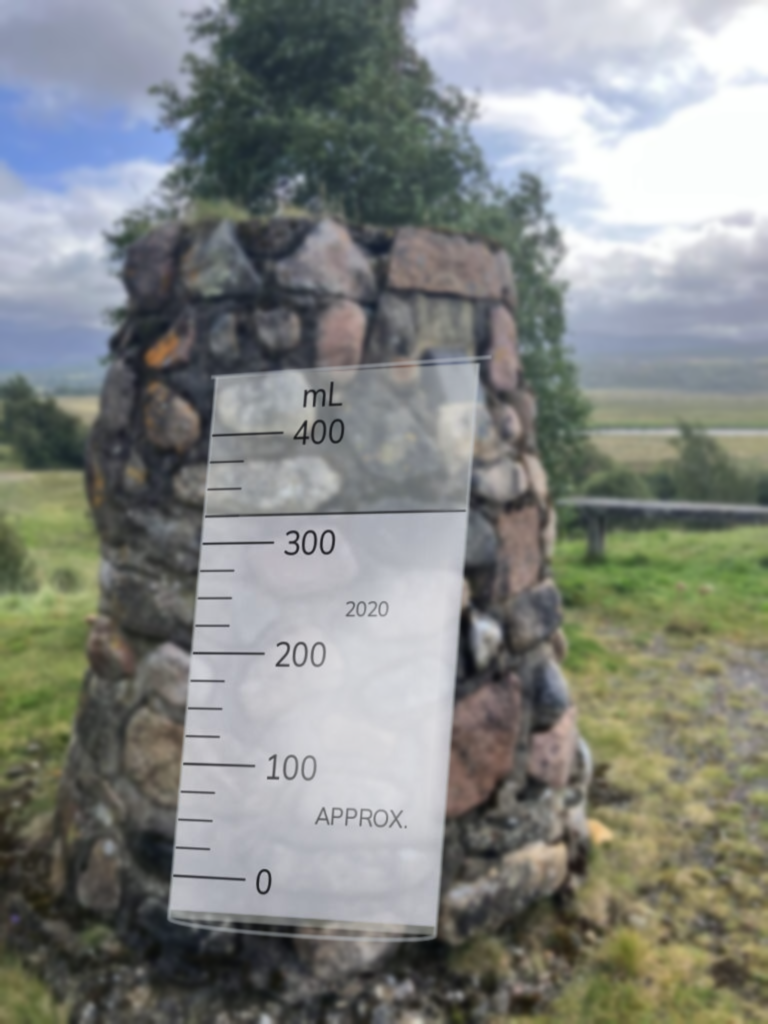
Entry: 325 mL
